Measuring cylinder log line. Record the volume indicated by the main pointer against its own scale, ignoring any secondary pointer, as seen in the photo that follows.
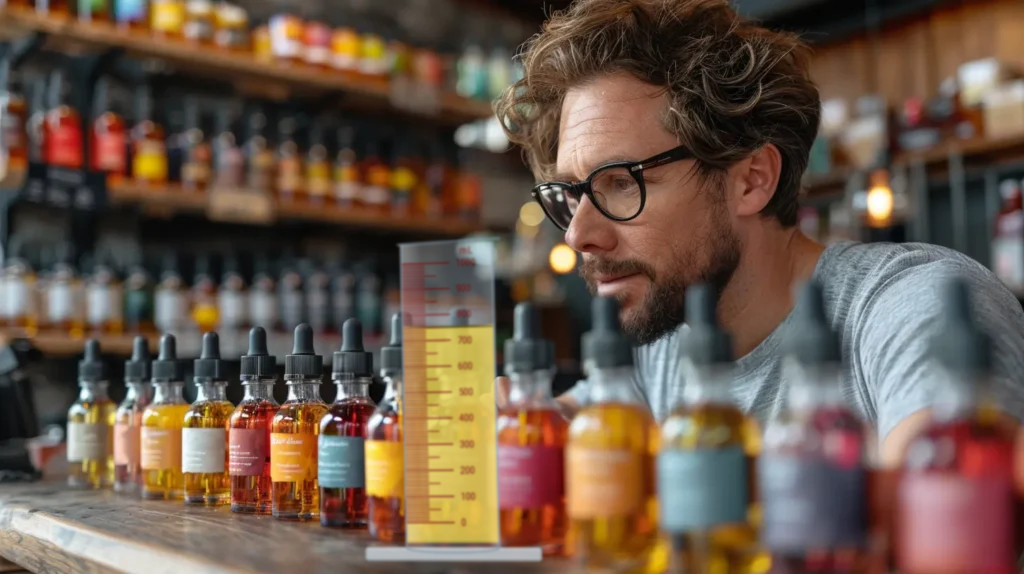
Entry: 750 mL
